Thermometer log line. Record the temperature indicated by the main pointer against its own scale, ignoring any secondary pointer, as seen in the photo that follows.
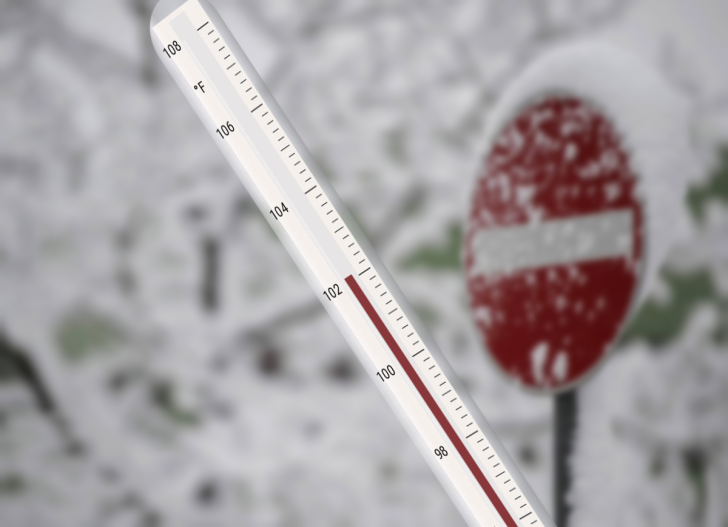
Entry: 102.1 °F
